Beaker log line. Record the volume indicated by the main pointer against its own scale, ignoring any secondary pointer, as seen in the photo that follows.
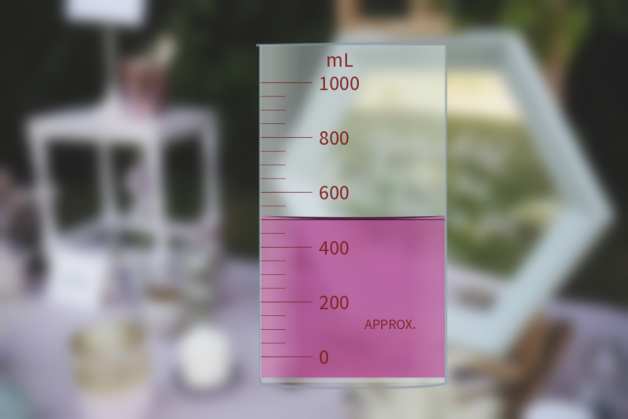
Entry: 500 mL
